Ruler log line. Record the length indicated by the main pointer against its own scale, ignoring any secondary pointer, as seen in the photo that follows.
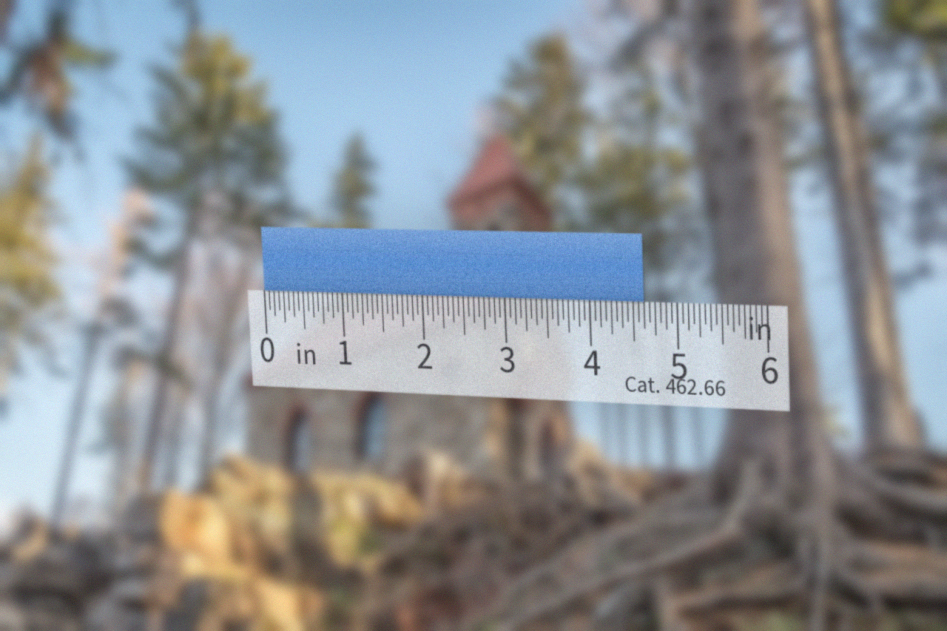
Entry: 4.625 in
